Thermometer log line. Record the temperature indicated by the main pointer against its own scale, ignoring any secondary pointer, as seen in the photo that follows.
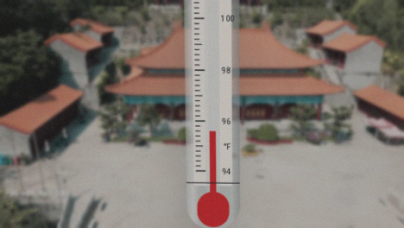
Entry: 95.6 °F
